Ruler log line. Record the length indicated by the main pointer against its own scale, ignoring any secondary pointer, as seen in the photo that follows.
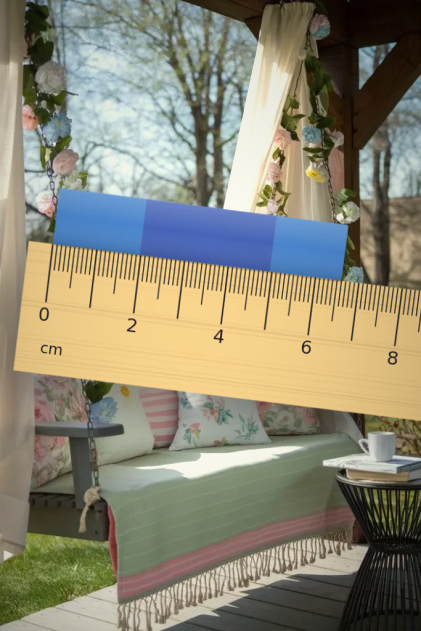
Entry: 6.6 cm
